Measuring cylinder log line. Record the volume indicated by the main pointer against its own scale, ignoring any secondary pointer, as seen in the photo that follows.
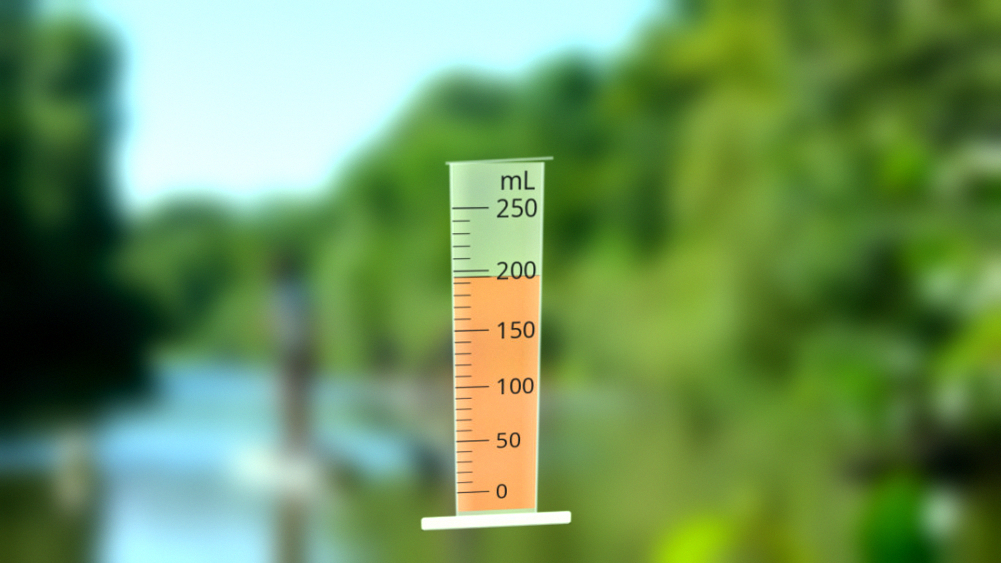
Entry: 195 mL
